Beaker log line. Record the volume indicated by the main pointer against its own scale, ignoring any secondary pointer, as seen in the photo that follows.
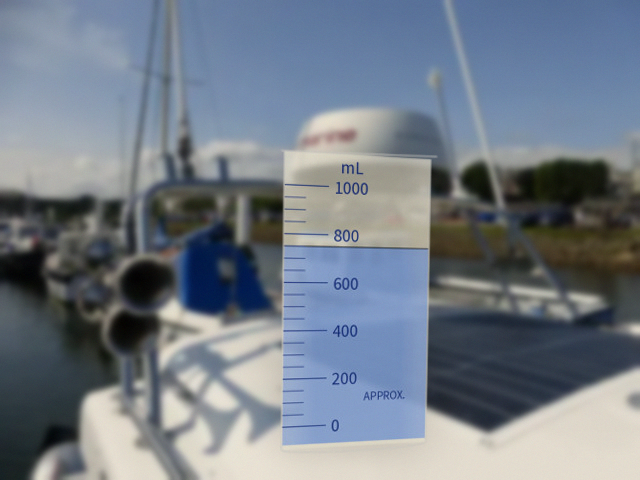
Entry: 750 mL
